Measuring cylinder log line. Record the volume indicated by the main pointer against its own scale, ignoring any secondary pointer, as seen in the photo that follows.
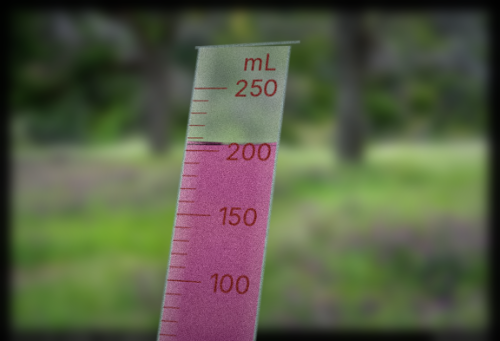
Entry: 205 mL
